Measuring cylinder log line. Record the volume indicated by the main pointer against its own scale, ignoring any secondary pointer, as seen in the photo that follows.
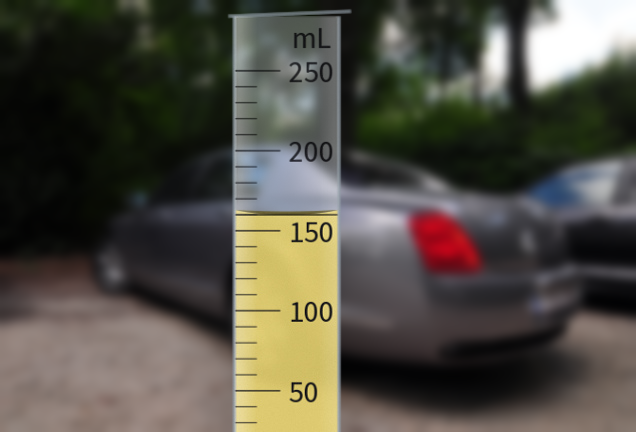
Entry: 160 mL
